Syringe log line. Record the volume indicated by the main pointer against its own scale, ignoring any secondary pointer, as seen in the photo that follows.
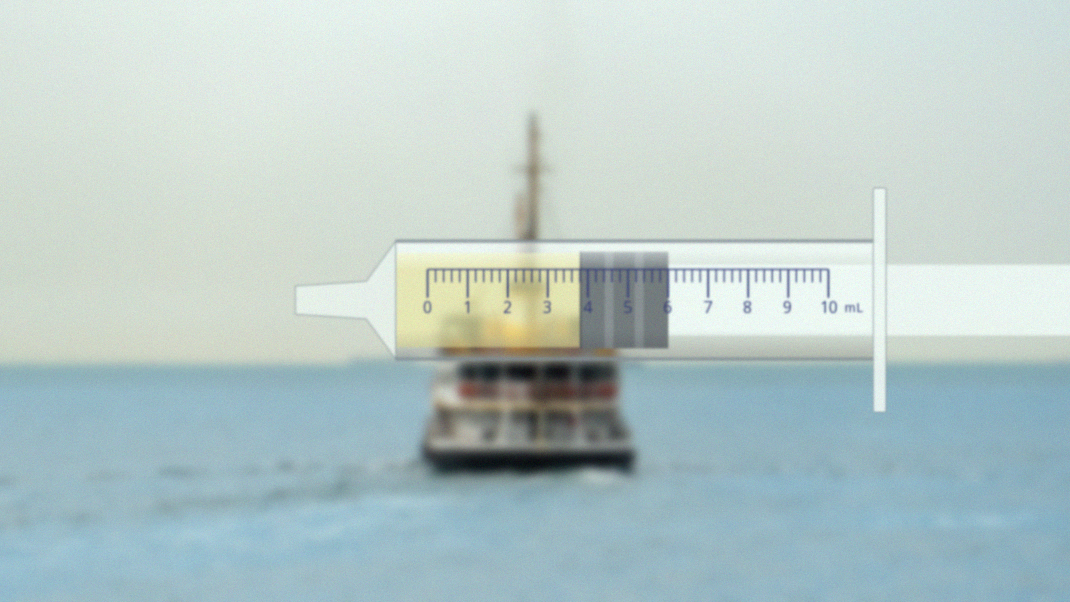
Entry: 3.8 mL
